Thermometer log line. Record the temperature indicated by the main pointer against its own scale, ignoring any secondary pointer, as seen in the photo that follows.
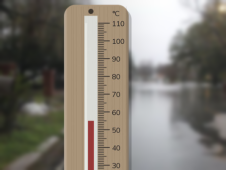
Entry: 55 °C
